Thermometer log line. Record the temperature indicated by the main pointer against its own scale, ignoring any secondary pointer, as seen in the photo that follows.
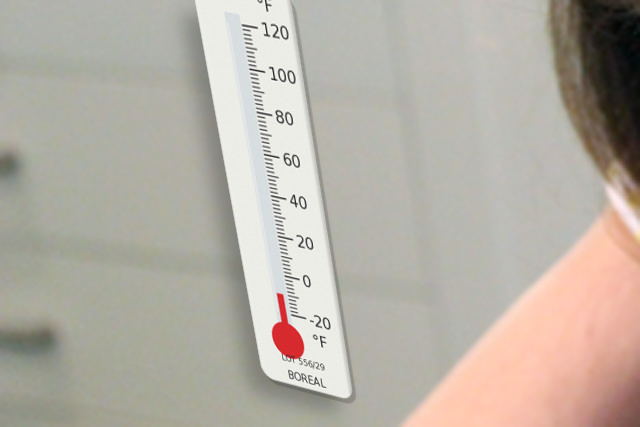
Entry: -10 °F
